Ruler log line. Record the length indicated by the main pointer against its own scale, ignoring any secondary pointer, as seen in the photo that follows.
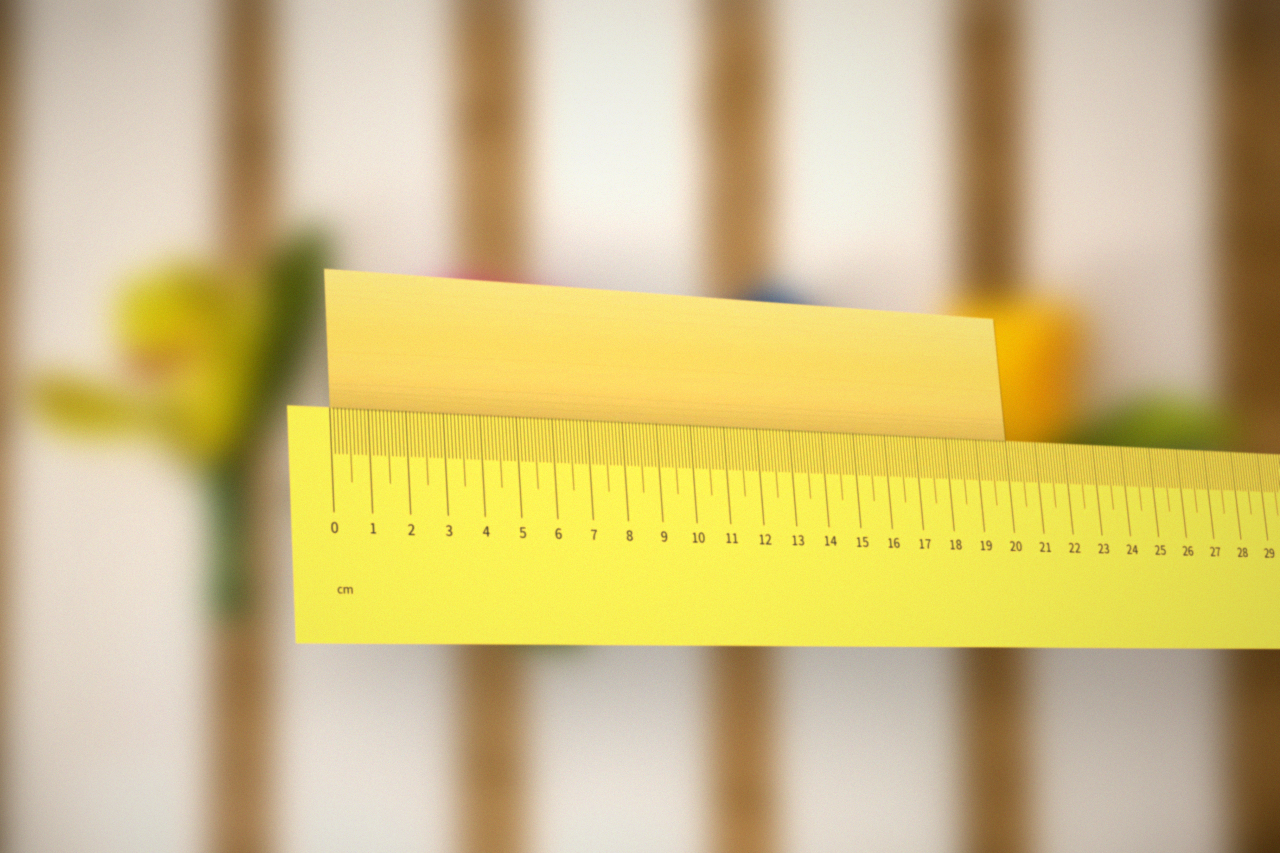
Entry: 20 cm
